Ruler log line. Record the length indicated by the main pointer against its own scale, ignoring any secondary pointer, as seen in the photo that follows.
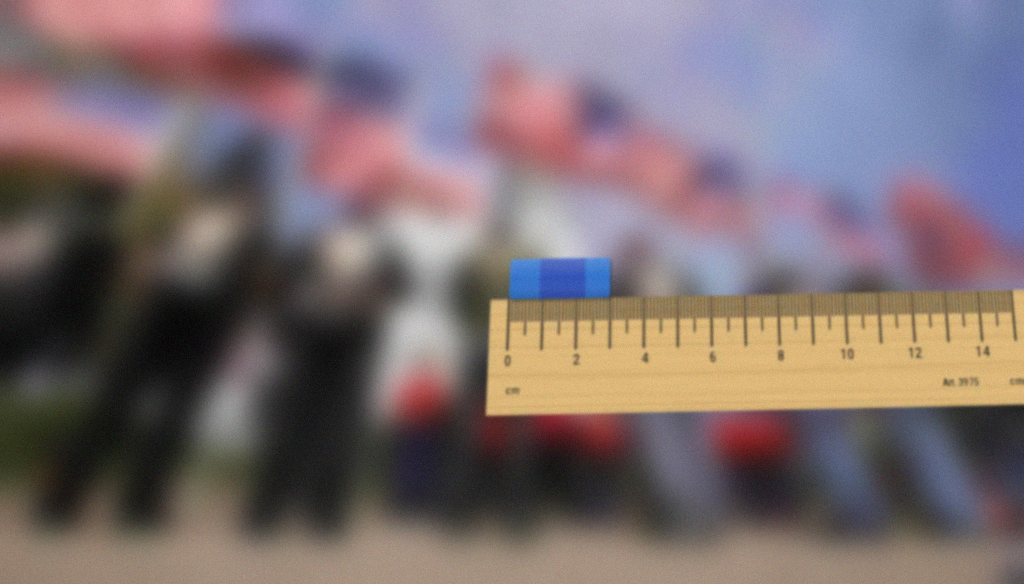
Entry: 3 cm
